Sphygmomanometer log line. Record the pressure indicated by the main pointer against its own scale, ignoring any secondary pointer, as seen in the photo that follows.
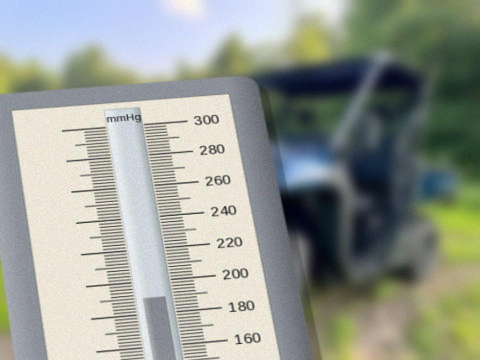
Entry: 190 mmHg
